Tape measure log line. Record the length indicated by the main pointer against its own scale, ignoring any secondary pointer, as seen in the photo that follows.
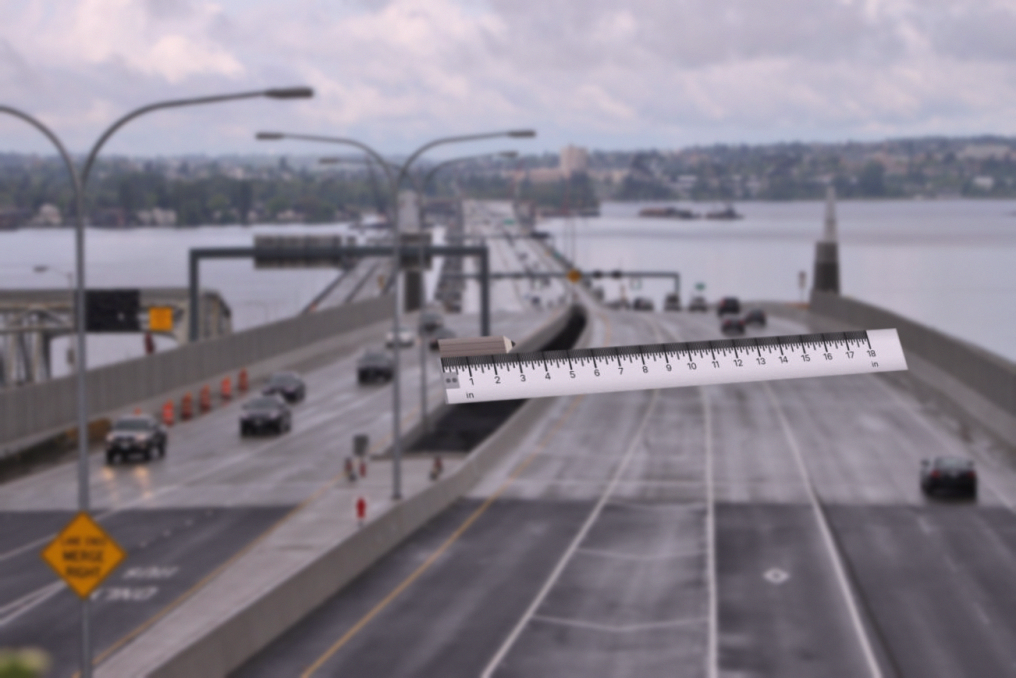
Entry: 3 in
